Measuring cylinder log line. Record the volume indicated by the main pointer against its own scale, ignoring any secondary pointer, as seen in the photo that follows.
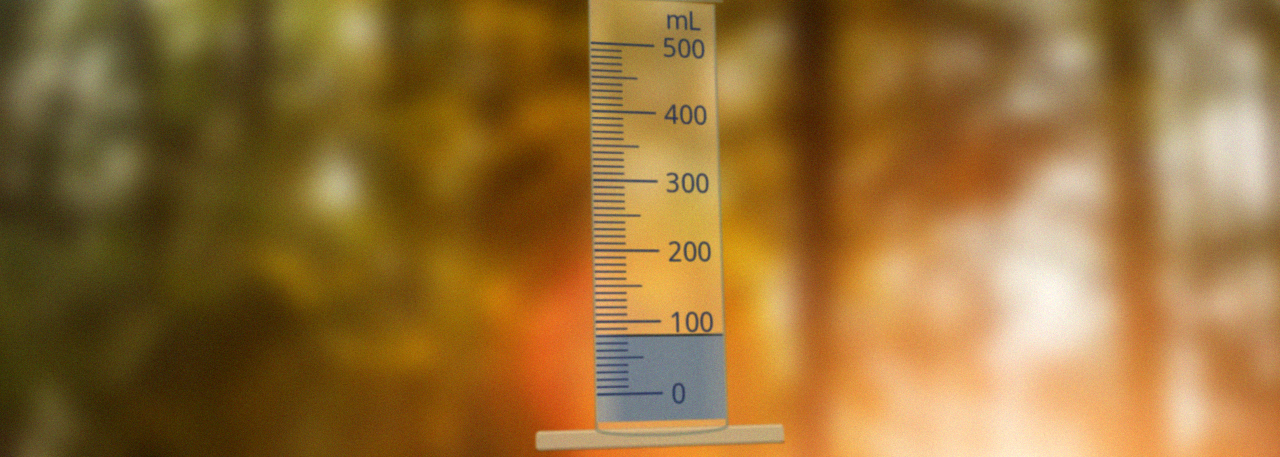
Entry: 80 mL
